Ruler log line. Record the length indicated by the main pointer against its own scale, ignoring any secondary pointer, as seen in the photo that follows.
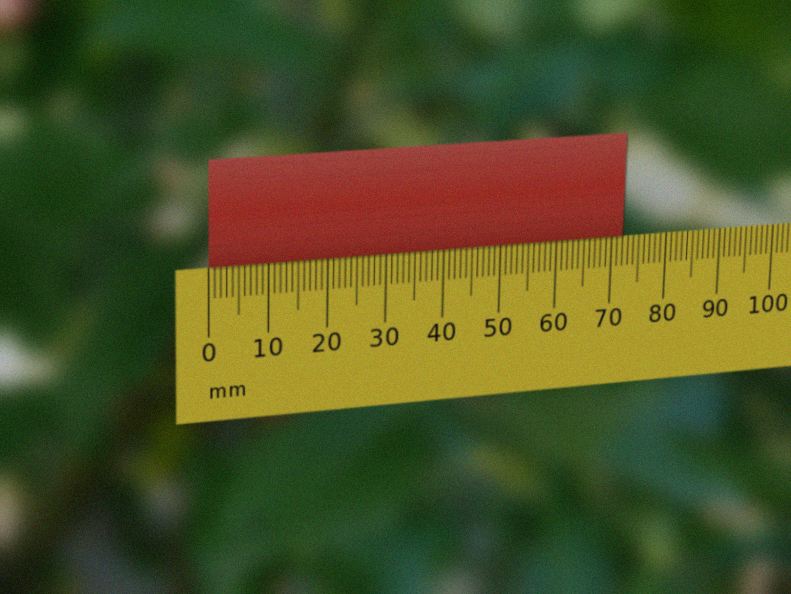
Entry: 72 mm
